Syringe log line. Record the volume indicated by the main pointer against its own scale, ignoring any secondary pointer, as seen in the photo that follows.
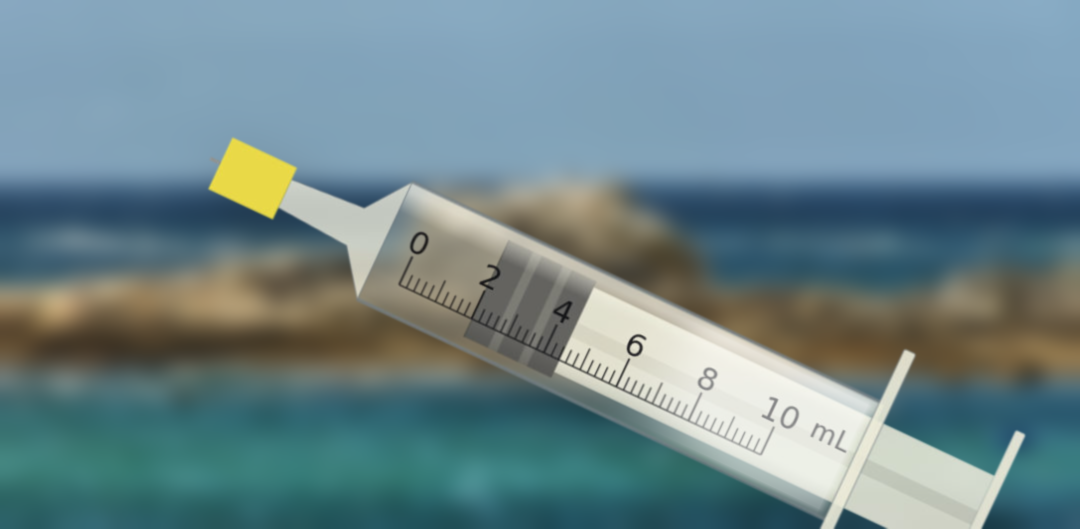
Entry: 2 mL
